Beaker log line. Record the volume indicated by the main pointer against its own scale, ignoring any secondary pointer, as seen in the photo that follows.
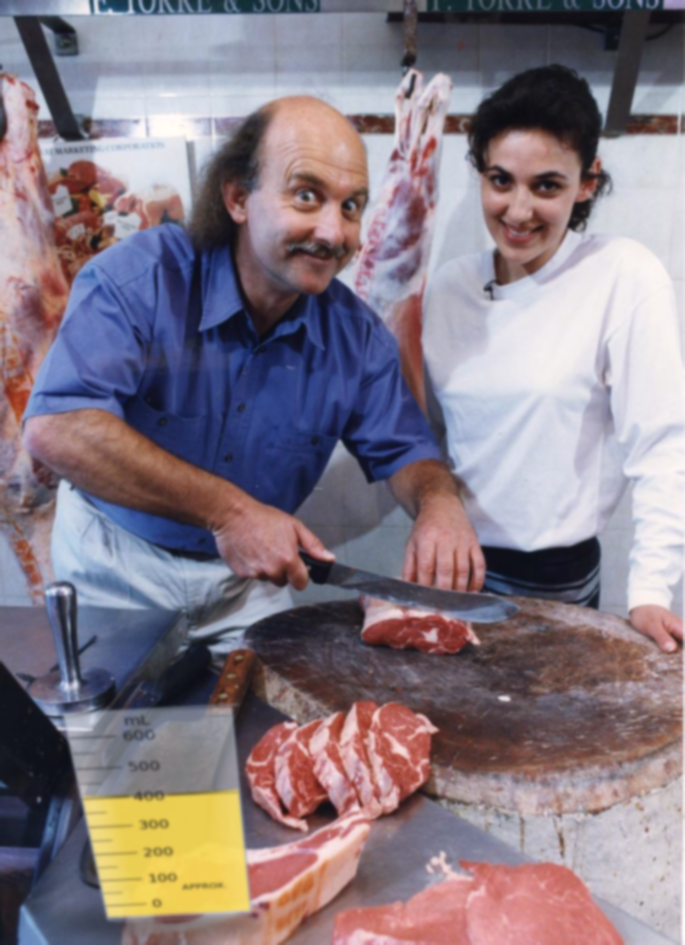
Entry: 400 mL
